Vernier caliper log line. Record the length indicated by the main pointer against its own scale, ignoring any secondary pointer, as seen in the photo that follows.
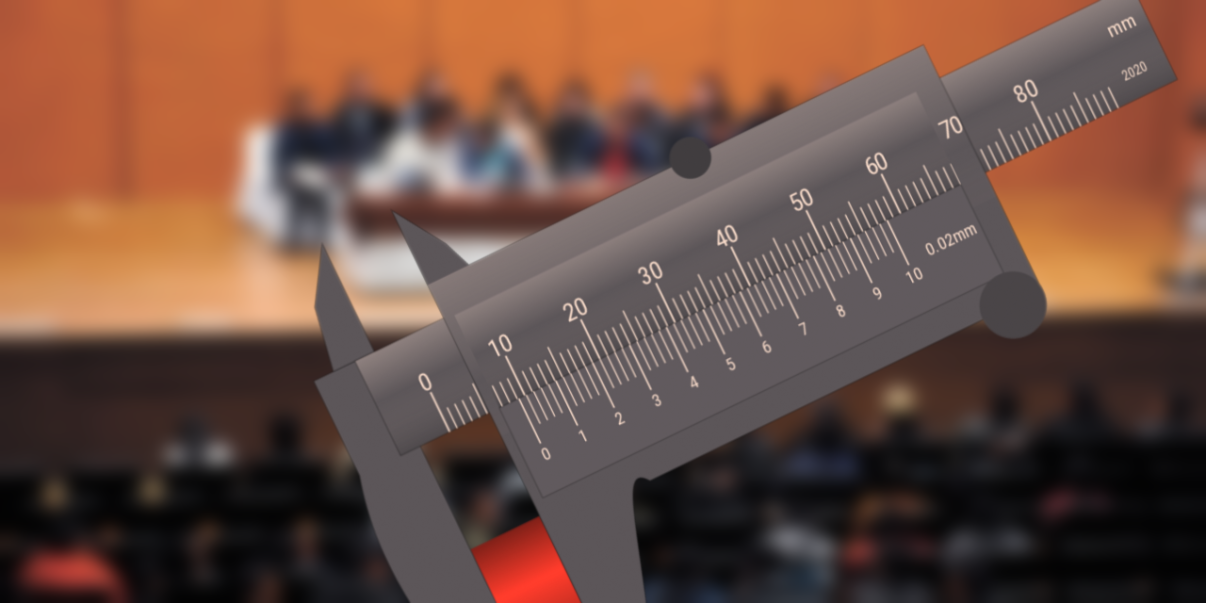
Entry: 9.2 mm
